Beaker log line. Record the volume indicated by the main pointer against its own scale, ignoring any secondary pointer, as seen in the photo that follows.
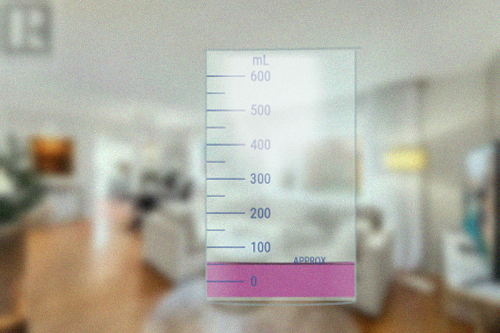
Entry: 50 mL
